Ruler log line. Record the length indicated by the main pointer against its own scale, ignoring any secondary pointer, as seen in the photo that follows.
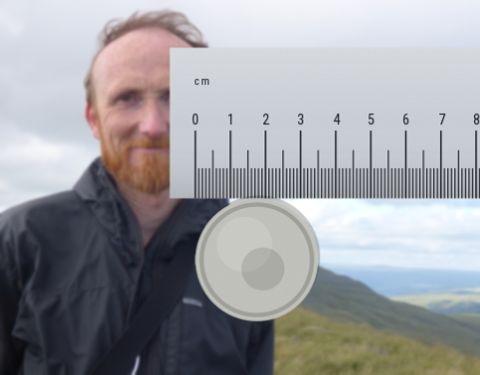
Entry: 3.5 cm
